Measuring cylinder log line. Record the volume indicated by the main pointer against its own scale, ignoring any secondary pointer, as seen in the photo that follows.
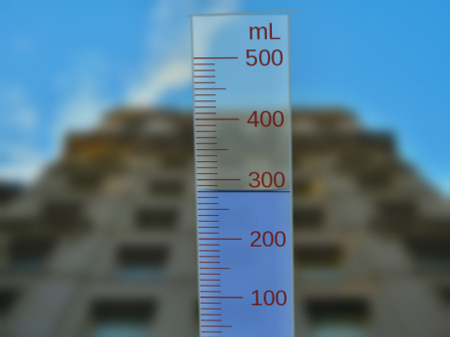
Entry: 280 mL
